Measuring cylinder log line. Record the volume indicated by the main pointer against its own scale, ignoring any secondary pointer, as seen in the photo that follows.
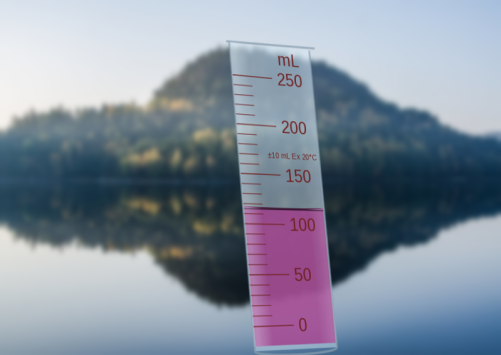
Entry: 115 mL
